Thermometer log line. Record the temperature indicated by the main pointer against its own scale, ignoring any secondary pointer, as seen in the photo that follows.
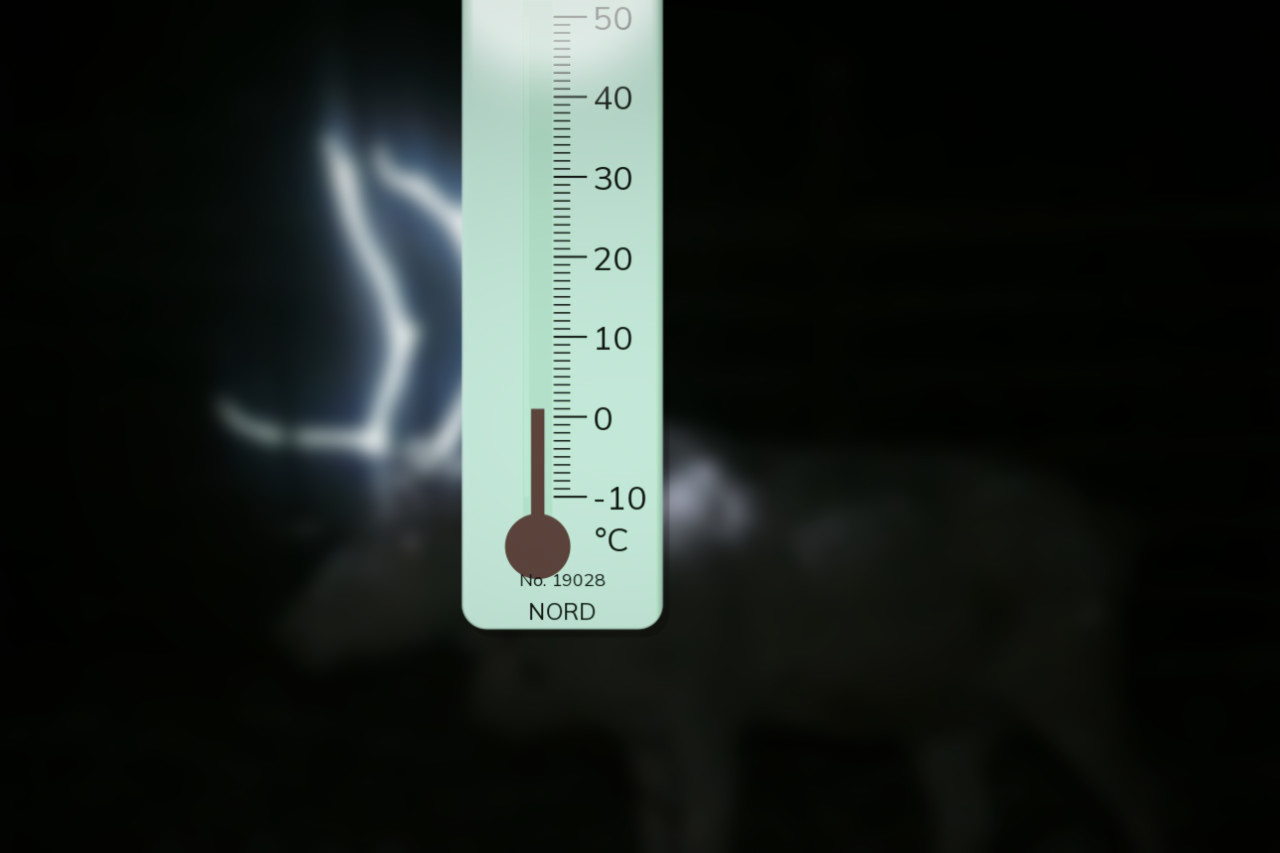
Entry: 1 °C
